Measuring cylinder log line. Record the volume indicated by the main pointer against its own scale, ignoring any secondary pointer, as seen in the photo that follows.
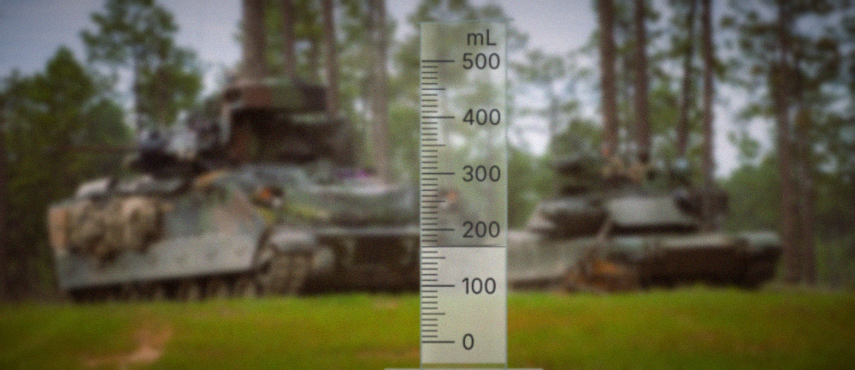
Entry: 170 mL
